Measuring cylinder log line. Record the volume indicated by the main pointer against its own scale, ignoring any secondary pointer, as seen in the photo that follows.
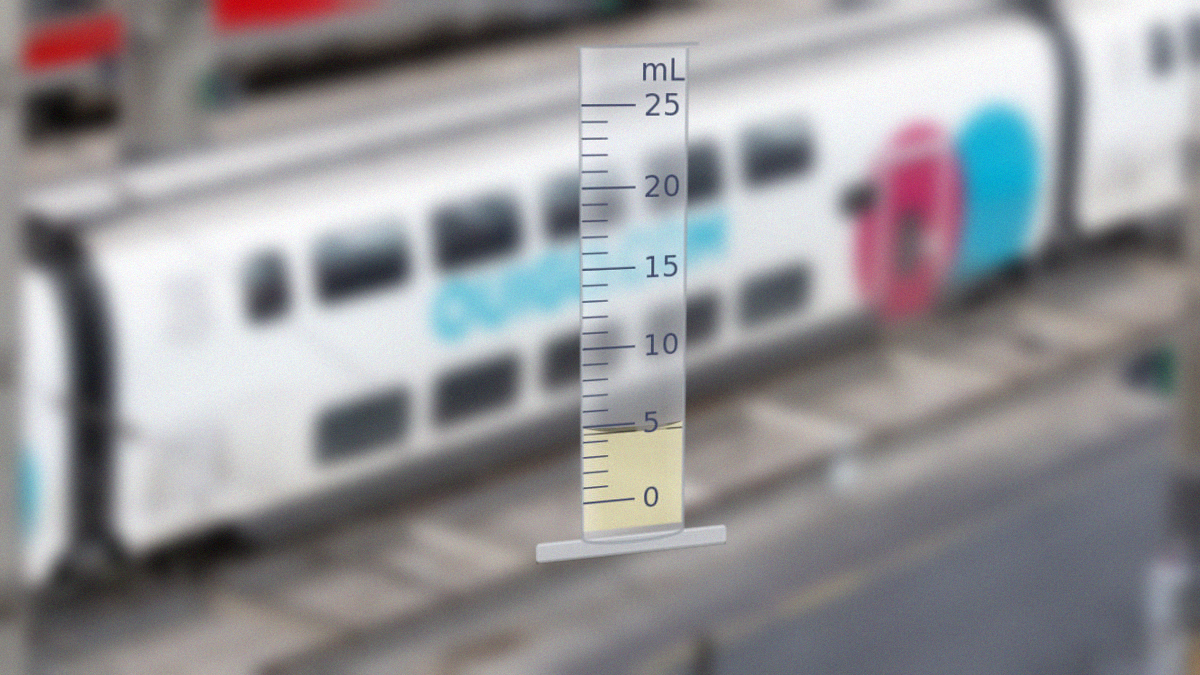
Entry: 4.5 mL
